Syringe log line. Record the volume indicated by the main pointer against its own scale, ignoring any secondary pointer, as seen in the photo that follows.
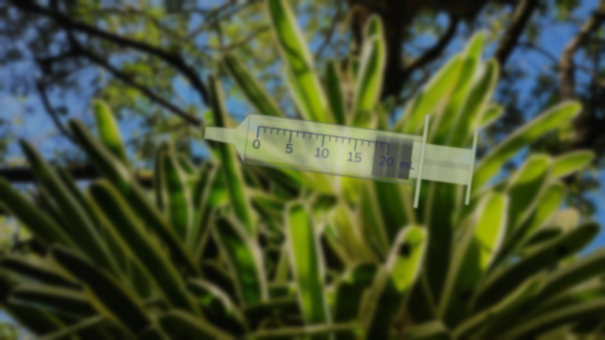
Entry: 18 mL
